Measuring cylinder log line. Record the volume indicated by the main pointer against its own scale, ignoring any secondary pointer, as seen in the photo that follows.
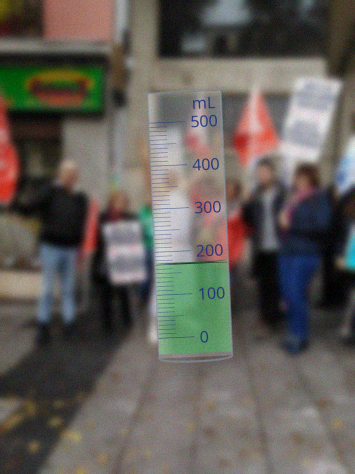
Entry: 170 mL
